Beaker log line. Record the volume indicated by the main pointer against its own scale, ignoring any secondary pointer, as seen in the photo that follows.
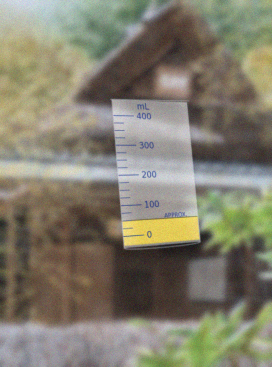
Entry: 50 mL
